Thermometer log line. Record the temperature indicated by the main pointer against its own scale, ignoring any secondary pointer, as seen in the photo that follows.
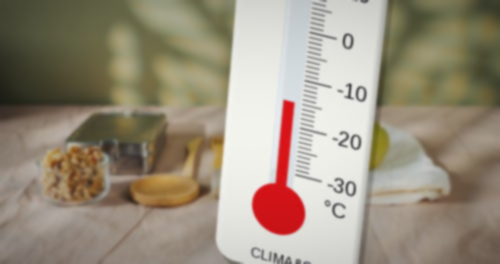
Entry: -15 °C
